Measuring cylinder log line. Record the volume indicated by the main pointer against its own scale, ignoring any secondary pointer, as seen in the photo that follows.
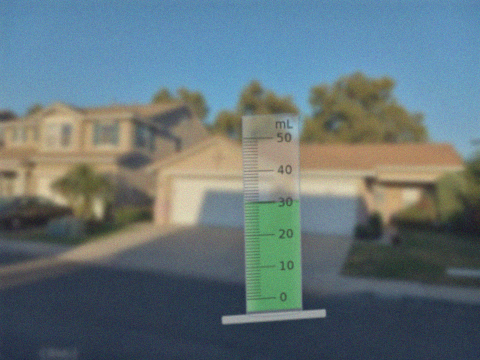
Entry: 30 mL
